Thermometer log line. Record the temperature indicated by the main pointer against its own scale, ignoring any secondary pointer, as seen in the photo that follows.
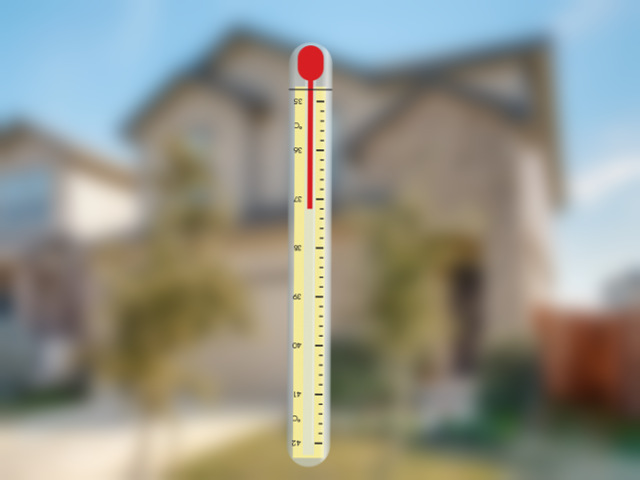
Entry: 37.2 °C
